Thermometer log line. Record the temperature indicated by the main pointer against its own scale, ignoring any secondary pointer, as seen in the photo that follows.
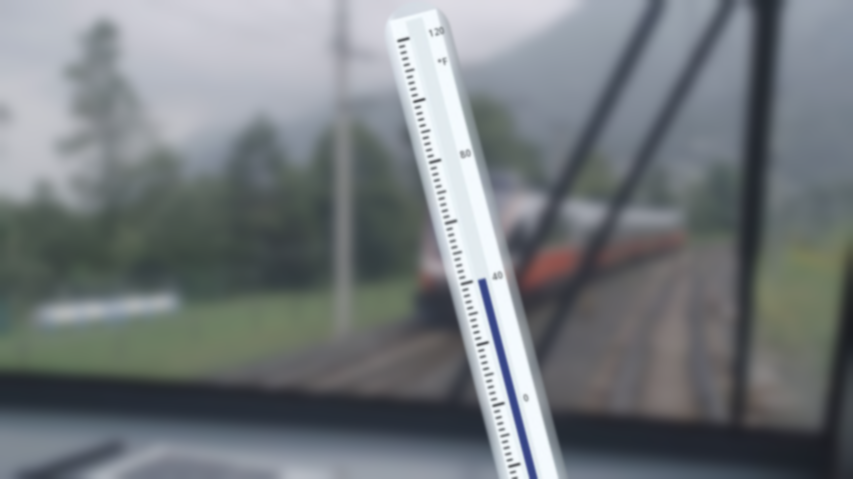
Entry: 40 °F
